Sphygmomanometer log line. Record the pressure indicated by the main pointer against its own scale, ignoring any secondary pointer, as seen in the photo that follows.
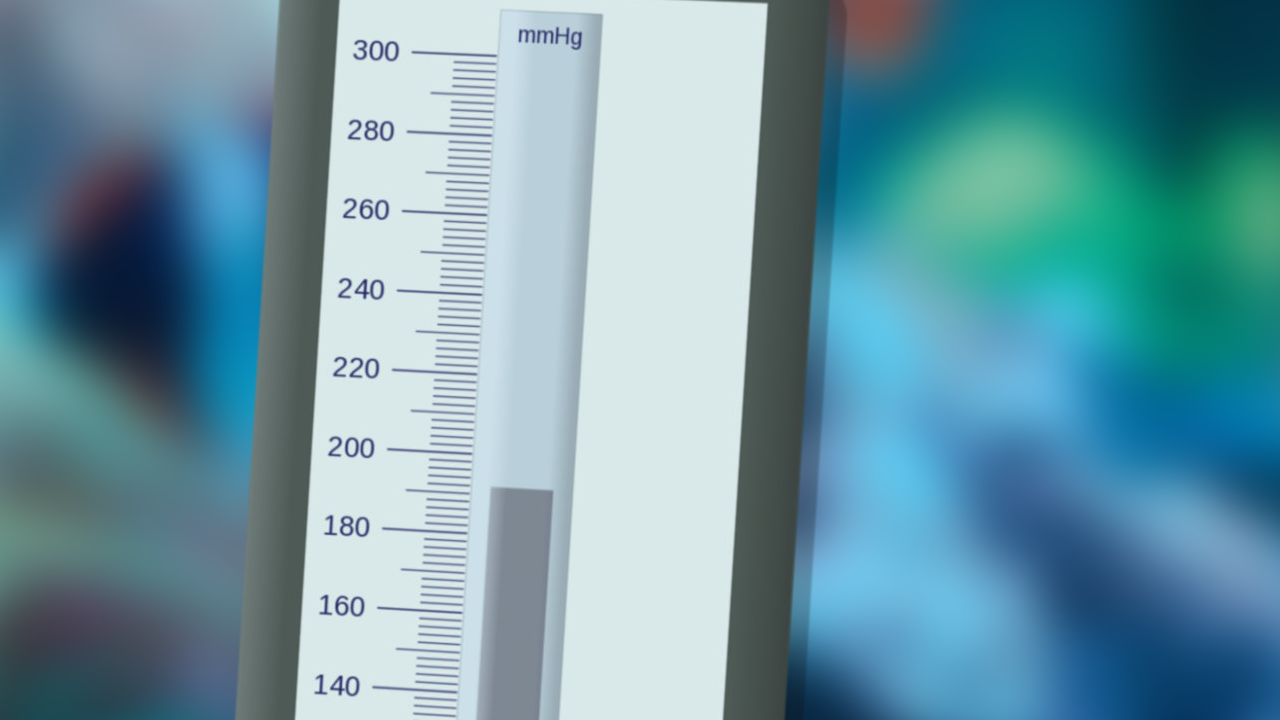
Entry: 192 mmHg
